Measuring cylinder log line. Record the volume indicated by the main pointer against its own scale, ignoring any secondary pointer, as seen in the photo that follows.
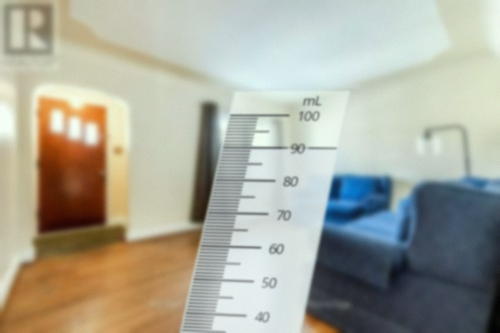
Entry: 90 mL
